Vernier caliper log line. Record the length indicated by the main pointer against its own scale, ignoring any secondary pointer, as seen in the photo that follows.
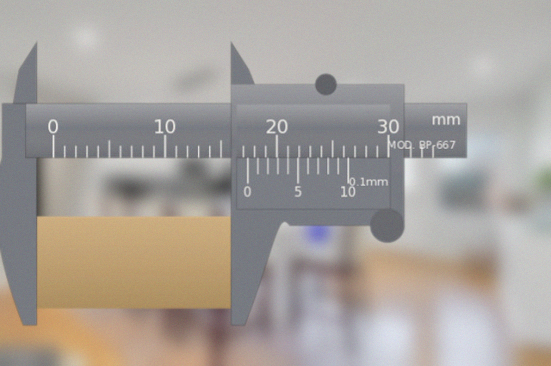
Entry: 17.4 mm
